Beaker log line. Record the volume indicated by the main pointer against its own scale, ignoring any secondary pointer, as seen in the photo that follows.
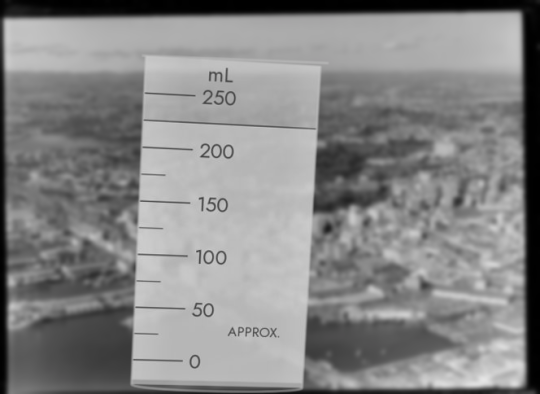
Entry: 225 mL
